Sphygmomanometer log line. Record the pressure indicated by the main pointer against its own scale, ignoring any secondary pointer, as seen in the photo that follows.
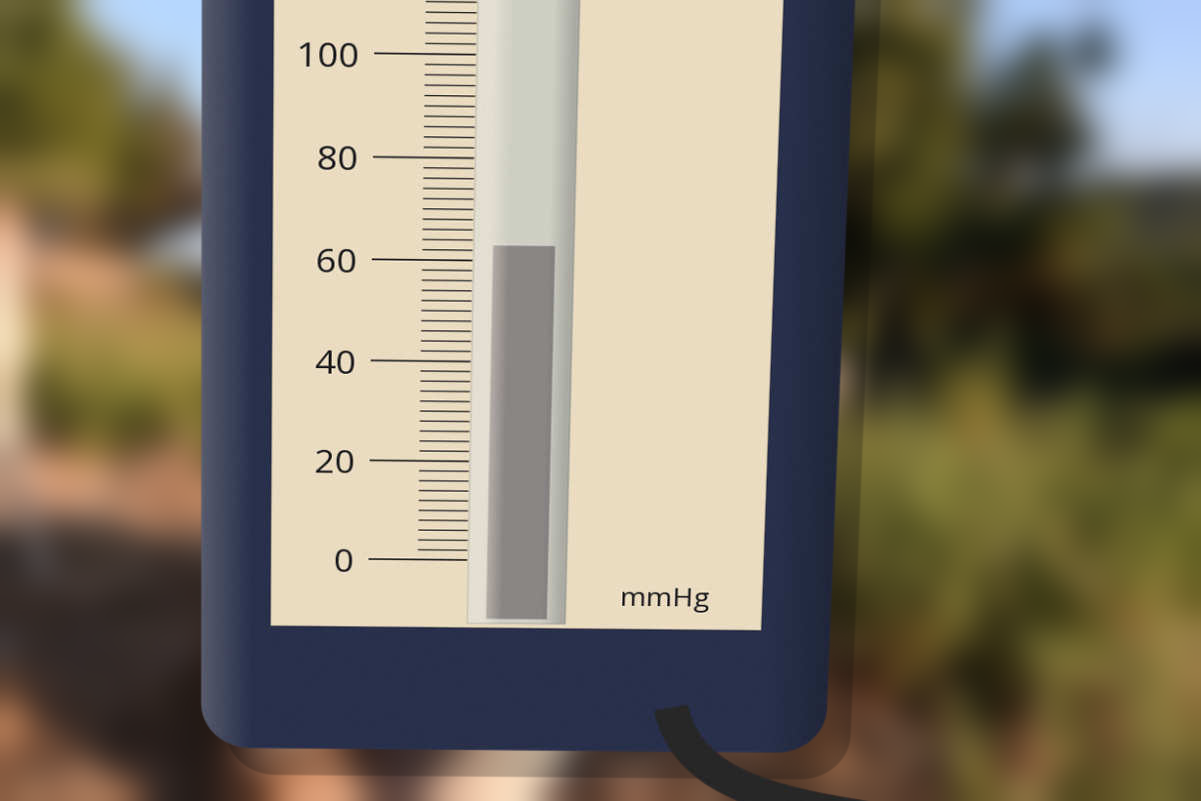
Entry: 63 mmHg
